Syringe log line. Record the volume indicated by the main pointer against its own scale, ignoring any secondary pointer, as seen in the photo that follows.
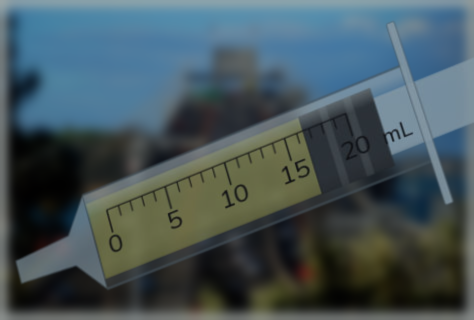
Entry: 16.5 mL
